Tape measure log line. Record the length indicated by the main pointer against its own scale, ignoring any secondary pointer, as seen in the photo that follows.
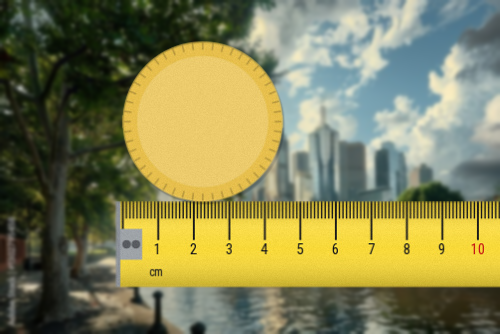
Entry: 4.5 cm
